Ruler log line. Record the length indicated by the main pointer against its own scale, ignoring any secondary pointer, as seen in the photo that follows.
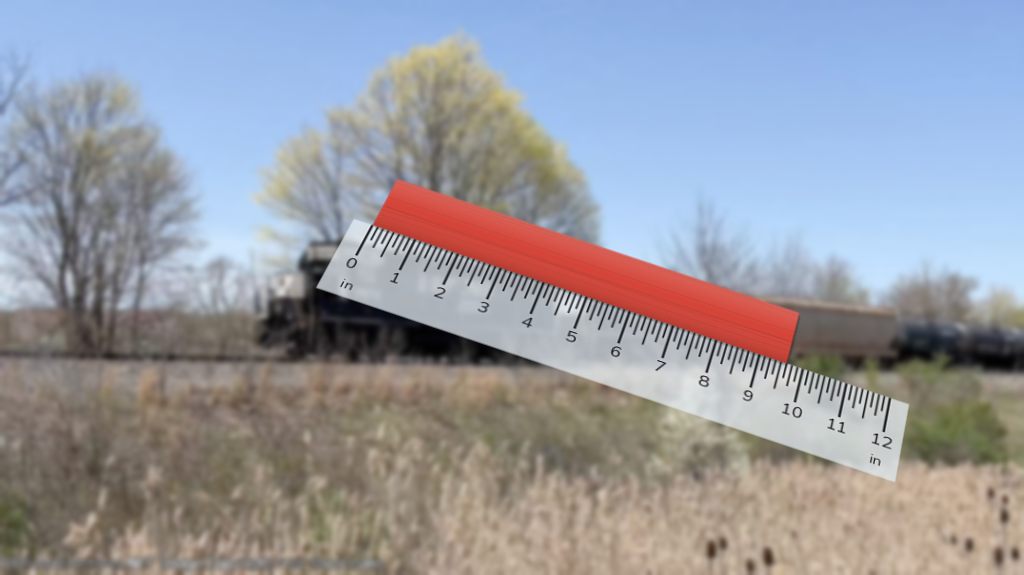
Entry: 9.625 in
